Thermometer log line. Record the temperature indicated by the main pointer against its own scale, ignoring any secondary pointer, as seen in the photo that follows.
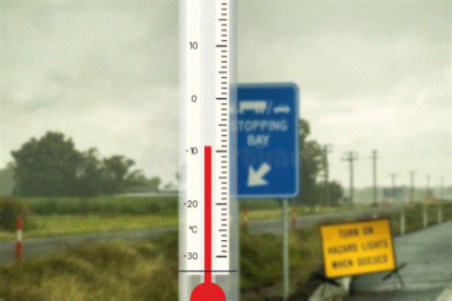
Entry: -9 °C
